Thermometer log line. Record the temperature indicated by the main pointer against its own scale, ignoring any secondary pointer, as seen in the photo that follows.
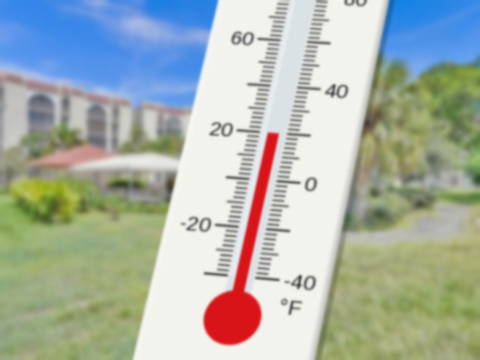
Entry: 20 °F
